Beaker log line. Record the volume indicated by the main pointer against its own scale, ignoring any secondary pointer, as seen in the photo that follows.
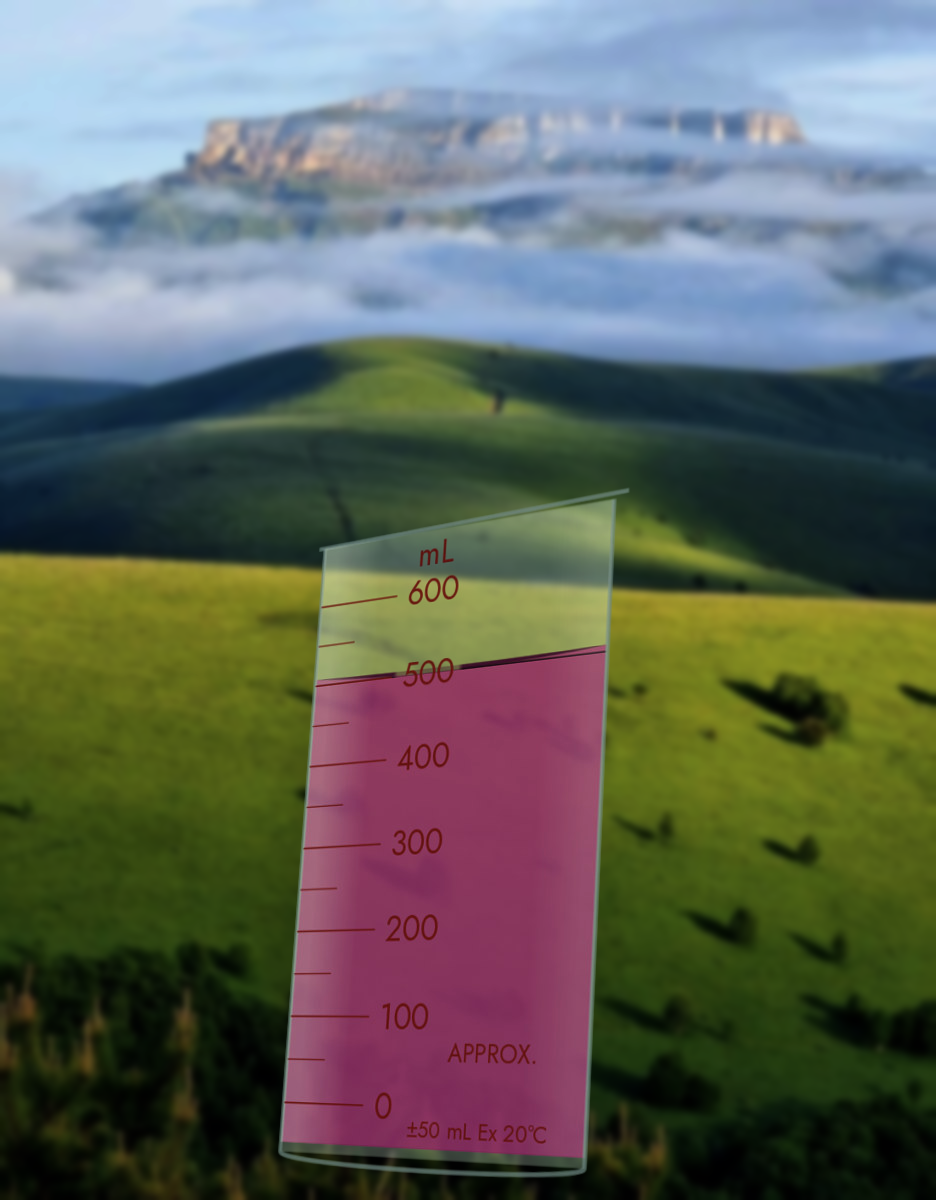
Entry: 500 mL
